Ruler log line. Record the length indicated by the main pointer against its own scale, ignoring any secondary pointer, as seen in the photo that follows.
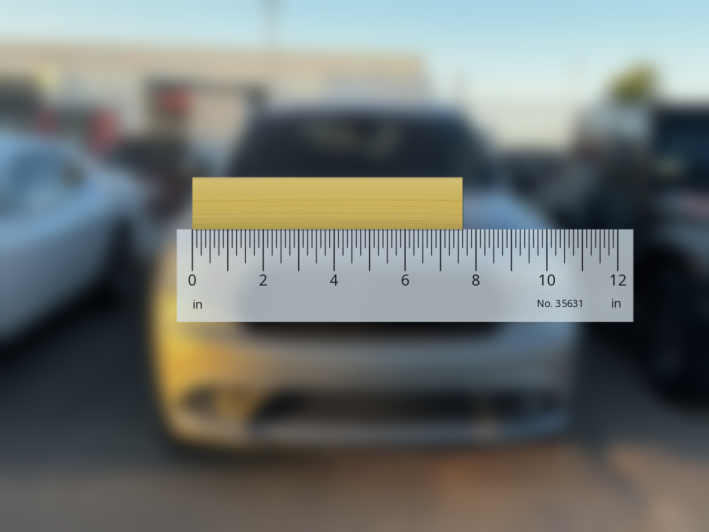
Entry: 7.625 in
